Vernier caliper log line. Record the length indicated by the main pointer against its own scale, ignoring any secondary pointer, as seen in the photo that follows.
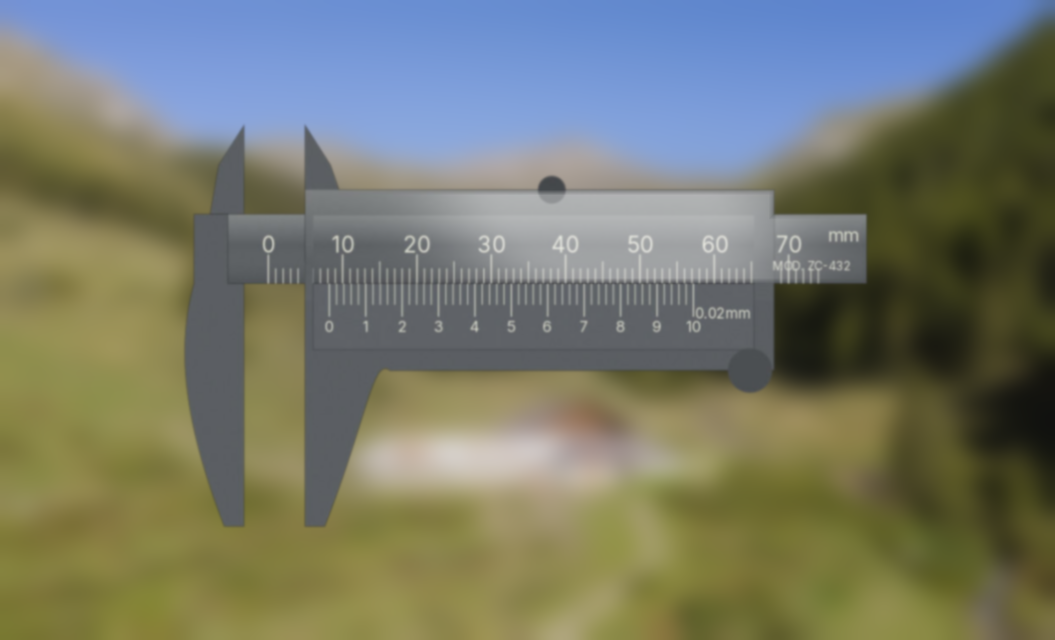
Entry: 8.2 mm
